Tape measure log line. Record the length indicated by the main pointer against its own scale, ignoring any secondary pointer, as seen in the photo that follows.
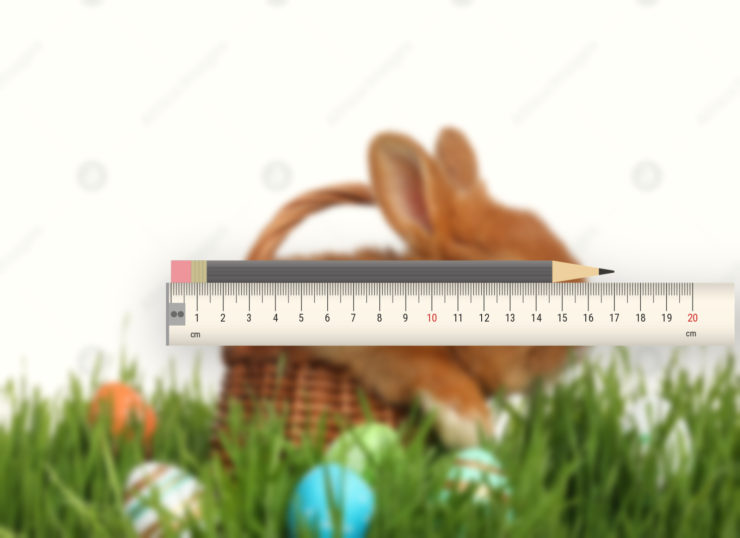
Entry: 17 cm
